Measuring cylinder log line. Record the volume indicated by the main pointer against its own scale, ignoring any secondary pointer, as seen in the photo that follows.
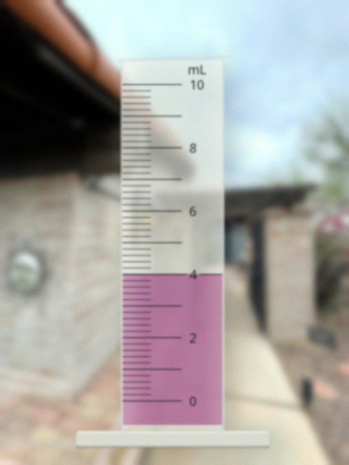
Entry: 4 mL
